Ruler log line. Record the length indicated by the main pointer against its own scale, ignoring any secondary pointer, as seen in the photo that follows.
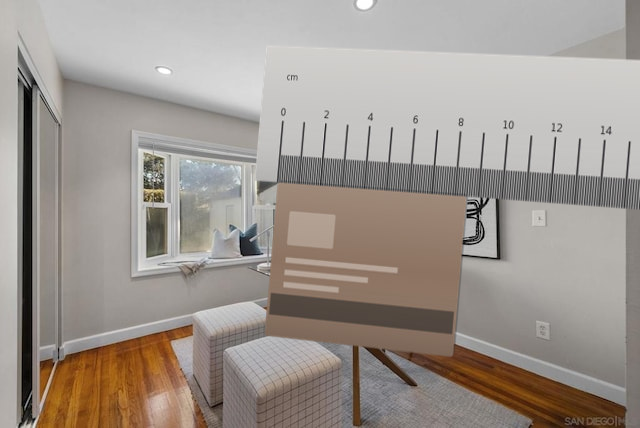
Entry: 8.5 cm
